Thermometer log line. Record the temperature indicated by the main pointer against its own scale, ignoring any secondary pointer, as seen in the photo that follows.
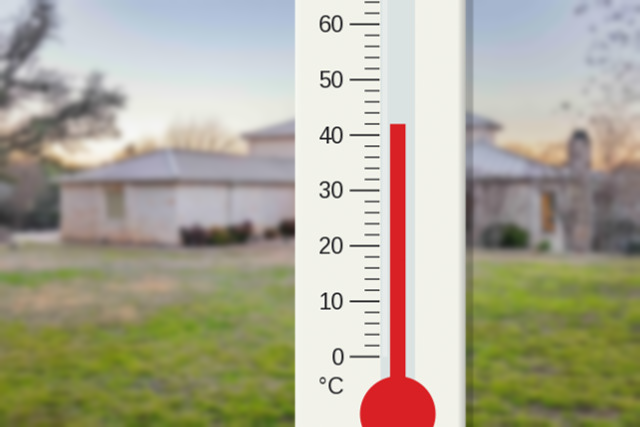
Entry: 42 °C
